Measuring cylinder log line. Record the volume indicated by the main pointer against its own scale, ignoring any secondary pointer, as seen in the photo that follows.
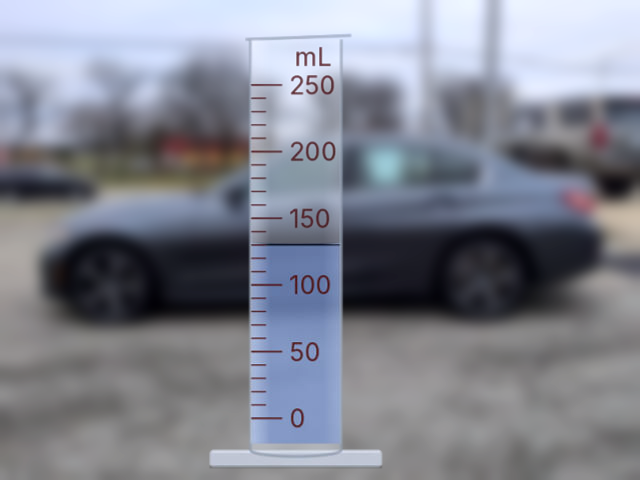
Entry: 130 mL
